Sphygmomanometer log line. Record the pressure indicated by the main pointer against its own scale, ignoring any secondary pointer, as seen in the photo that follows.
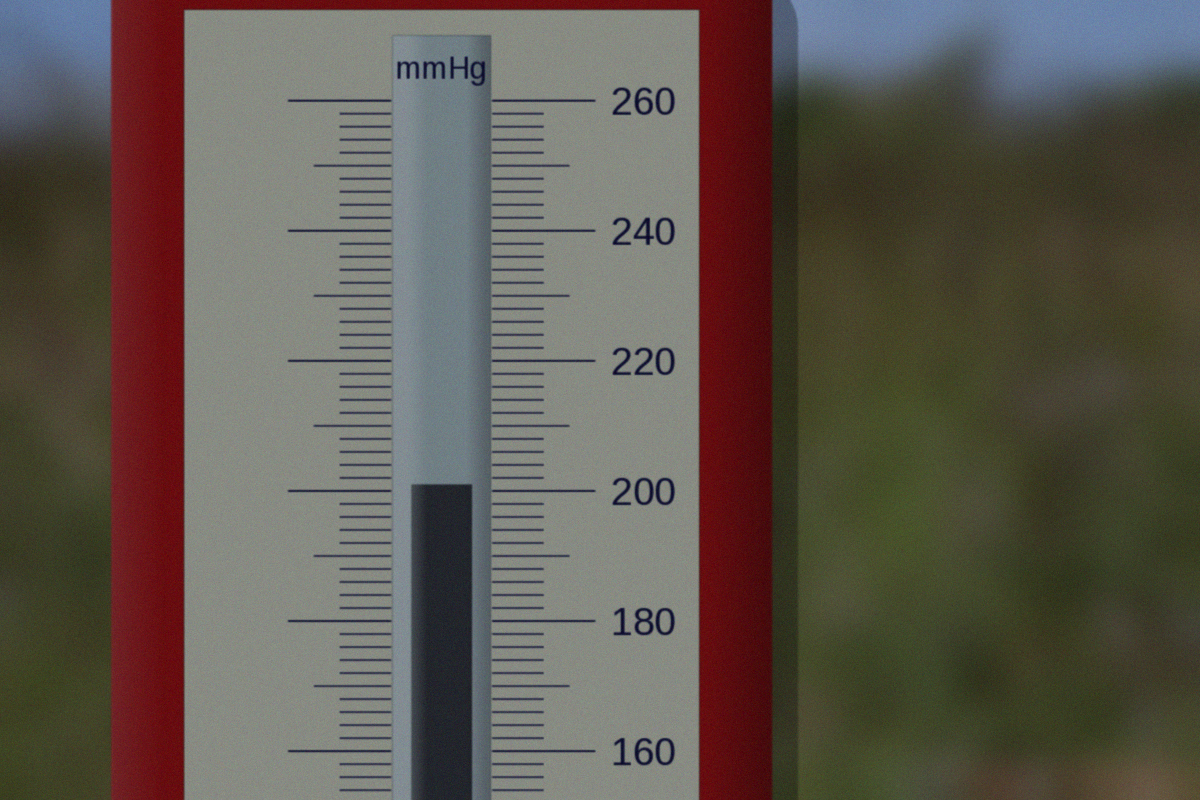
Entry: 201 mmHg
